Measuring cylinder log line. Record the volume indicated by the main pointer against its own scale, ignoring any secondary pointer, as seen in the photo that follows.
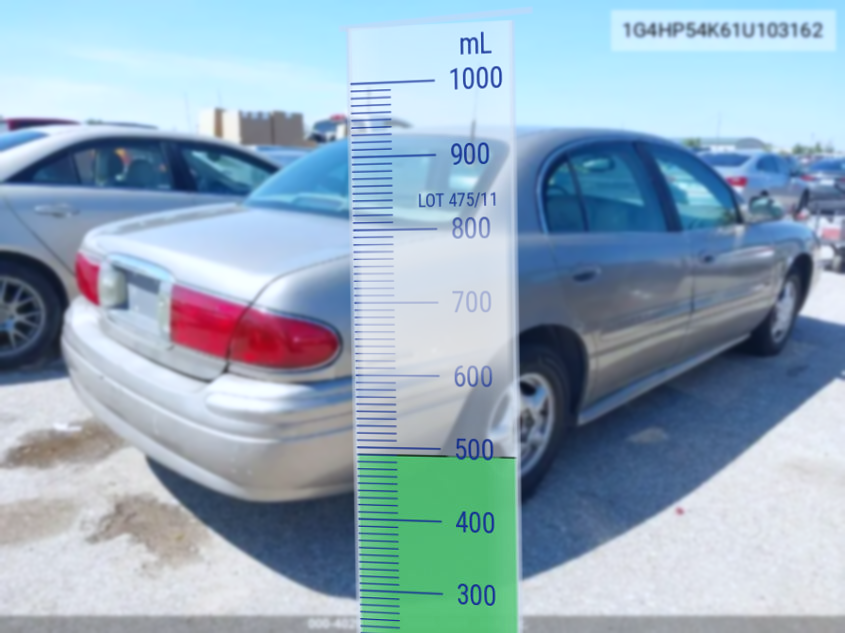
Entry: 490 mL
